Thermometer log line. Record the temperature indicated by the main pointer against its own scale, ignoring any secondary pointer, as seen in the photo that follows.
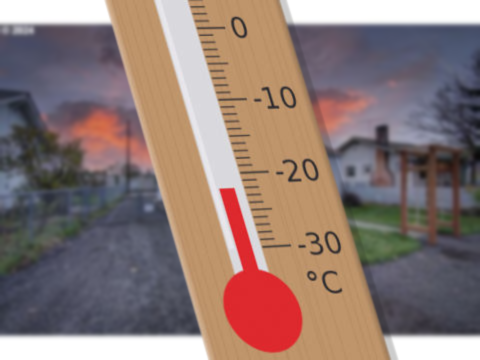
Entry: -22 °C
